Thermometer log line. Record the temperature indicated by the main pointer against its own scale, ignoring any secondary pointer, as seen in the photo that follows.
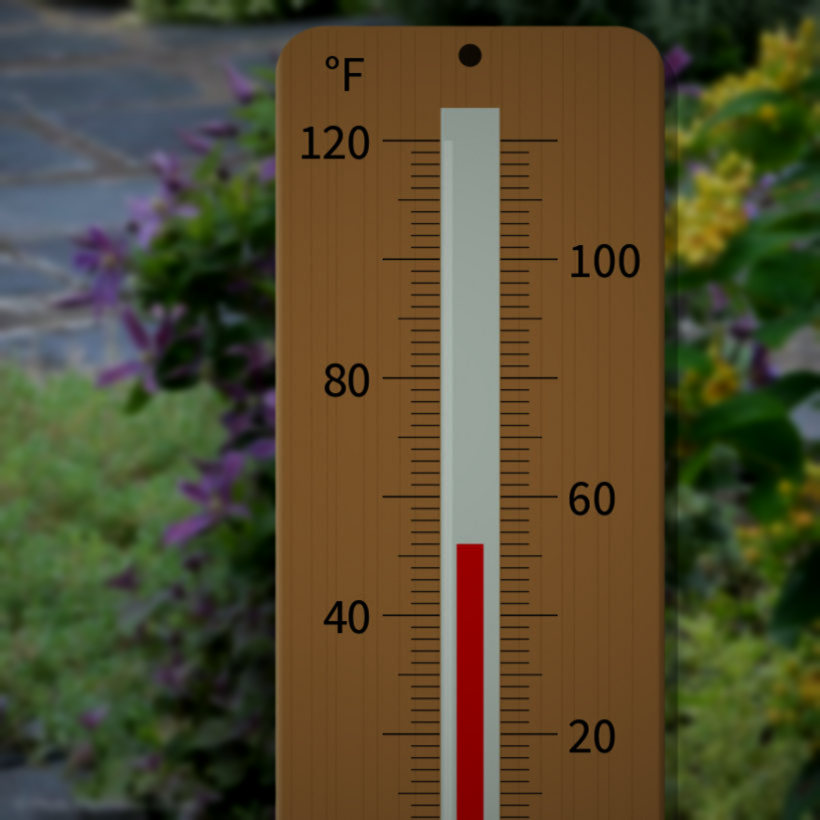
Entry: 52 °F
